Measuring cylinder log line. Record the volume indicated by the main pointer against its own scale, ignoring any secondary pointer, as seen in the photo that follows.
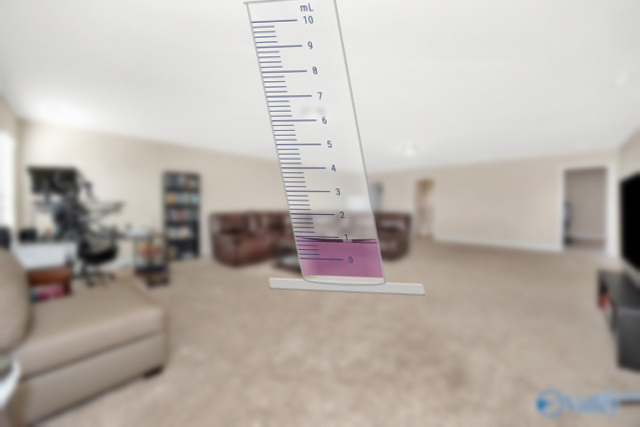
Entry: 0.8 mL
